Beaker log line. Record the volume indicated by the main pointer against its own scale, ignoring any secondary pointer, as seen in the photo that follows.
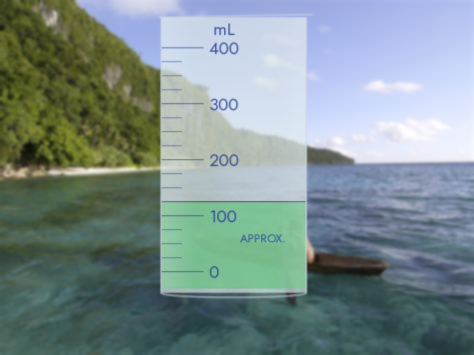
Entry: 125 mL
